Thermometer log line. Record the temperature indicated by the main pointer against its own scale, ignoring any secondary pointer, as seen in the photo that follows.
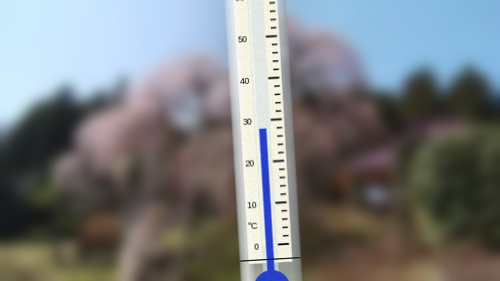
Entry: 28 °C
